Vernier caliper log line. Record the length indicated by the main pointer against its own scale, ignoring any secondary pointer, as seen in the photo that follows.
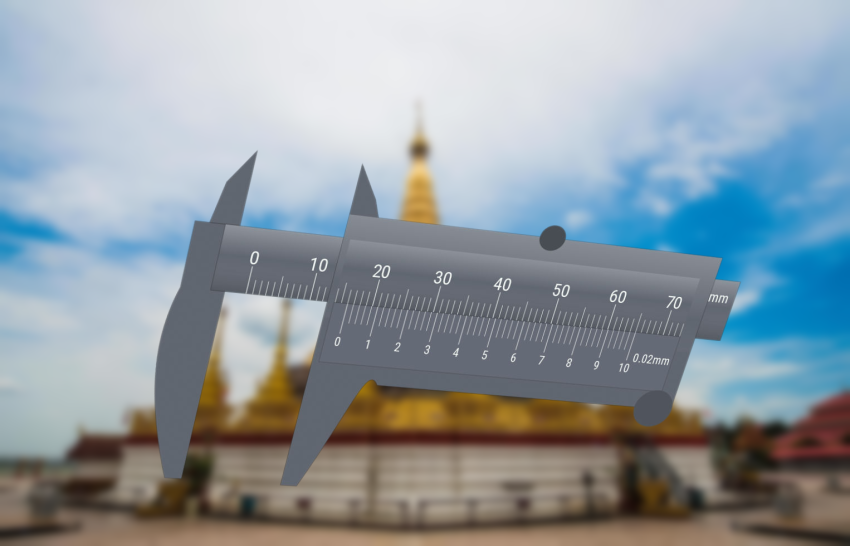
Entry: 16.0 mm
